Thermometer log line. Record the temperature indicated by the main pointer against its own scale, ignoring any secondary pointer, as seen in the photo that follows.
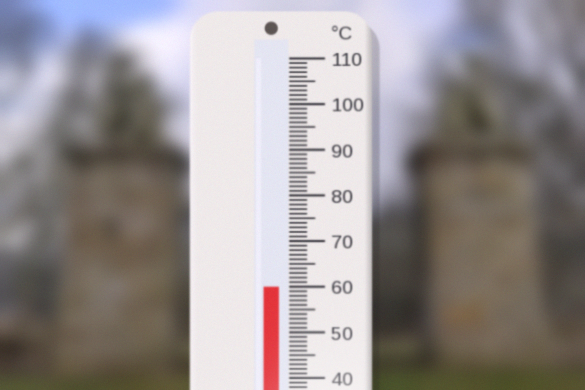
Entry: 60 °C
